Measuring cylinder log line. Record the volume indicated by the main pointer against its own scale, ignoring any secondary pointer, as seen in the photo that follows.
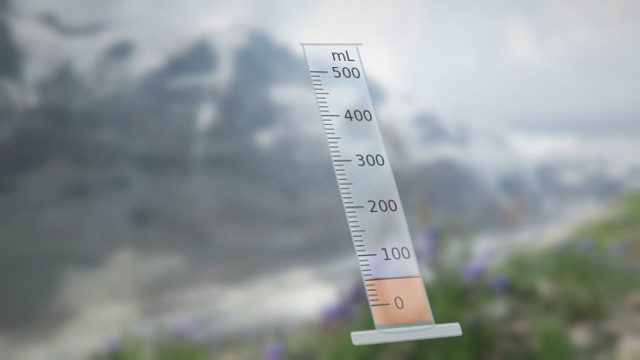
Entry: 50 mL
